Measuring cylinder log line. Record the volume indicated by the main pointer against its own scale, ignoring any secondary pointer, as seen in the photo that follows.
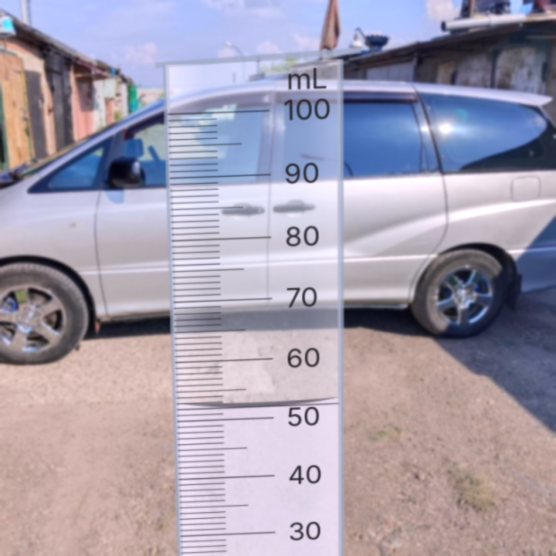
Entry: 52 mL
